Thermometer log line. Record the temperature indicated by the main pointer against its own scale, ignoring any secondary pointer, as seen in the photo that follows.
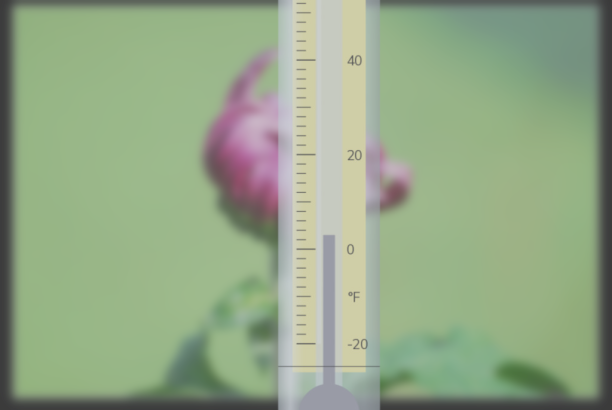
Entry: 3 °F
